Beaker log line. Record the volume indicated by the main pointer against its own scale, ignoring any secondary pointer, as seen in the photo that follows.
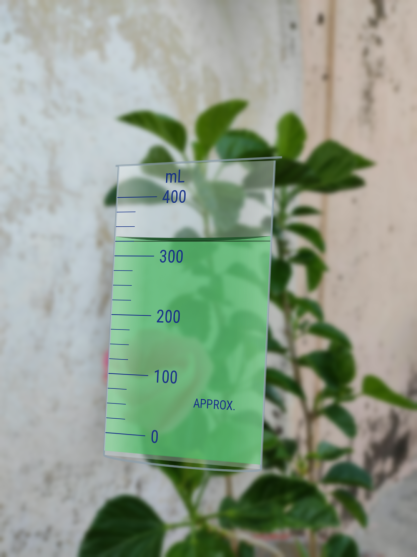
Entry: 325 mL
